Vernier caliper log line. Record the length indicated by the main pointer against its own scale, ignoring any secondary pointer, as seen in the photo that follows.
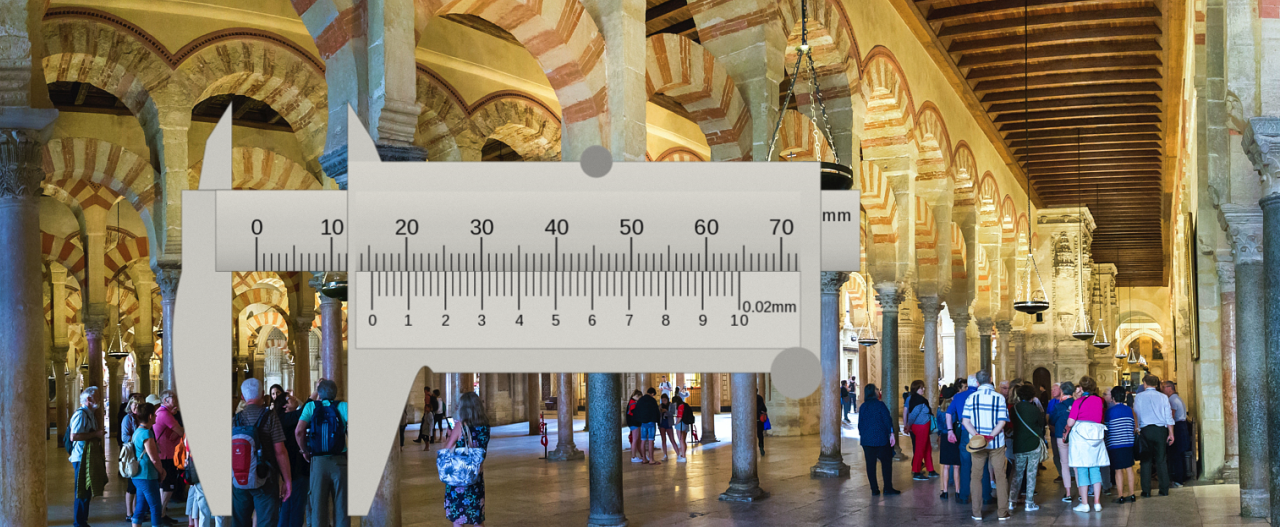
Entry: 15.4 mm
